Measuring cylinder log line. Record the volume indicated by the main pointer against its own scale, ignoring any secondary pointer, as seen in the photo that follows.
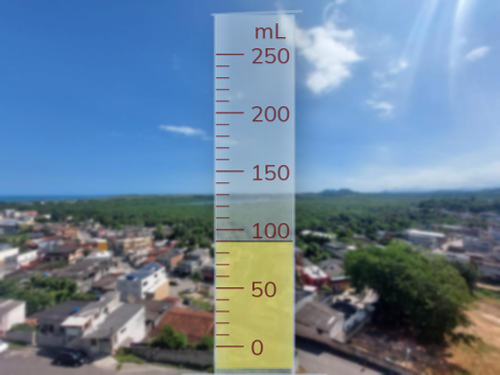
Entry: 90 mL
